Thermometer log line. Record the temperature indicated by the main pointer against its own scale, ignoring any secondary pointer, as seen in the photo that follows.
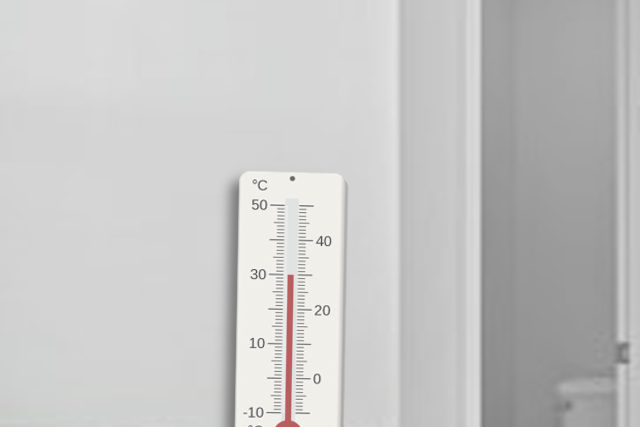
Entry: 30 °C
